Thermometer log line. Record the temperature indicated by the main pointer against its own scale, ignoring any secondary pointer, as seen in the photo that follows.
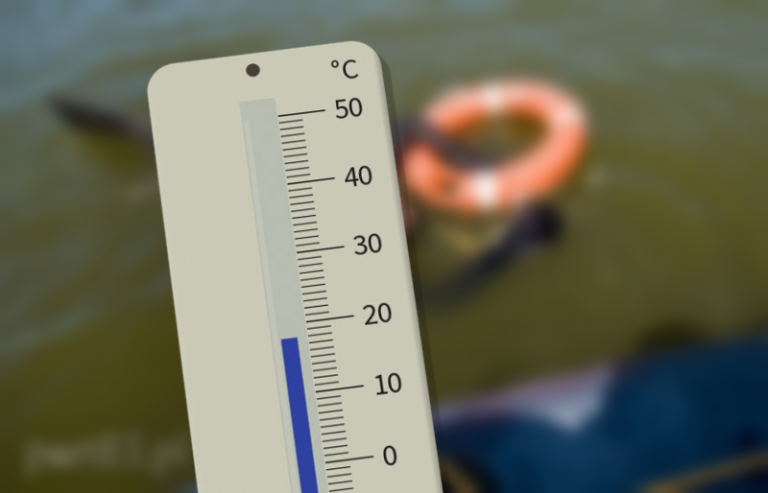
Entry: 18 °C
